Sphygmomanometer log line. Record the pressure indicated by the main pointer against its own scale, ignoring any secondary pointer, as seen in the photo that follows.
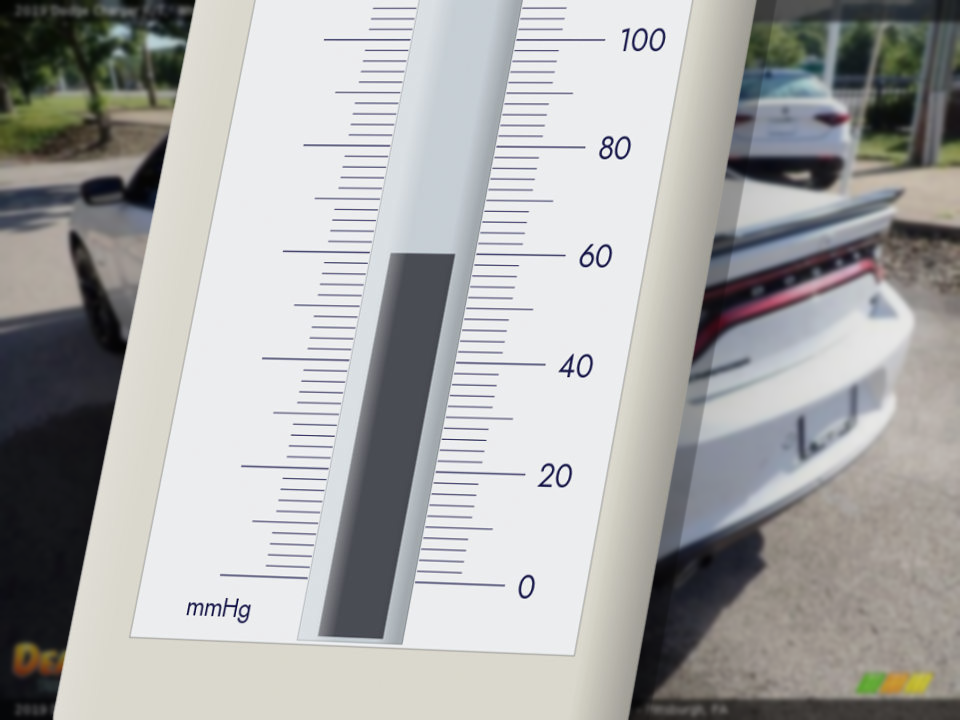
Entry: 60 mmHg
